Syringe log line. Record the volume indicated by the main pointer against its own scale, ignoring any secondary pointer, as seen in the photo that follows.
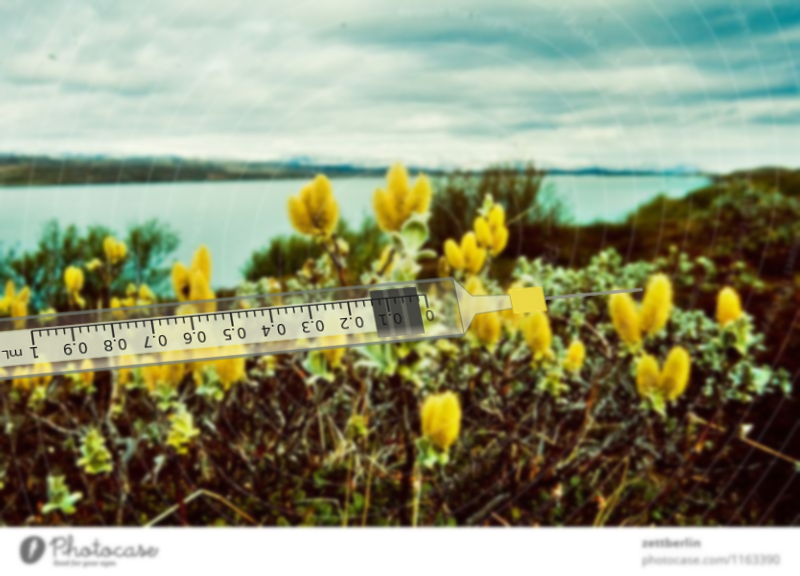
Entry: 0.02 mL
